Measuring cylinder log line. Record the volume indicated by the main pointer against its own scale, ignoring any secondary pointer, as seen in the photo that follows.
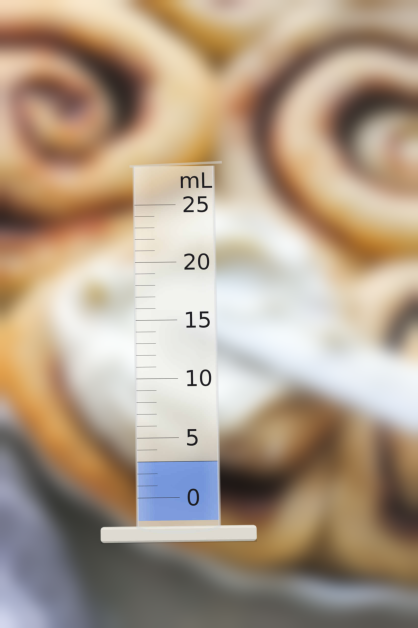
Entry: 3 mL
